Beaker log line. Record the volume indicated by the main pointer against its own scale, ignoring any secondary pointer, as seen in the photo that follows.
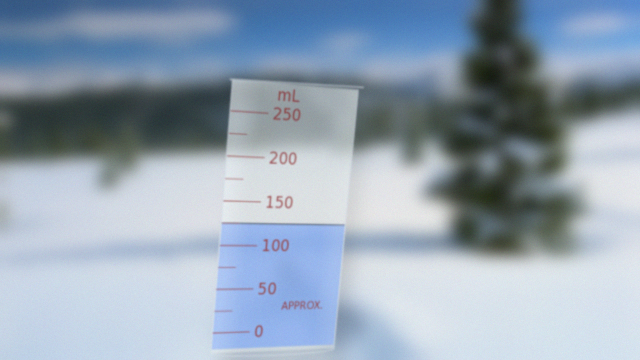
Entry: 125 mL
